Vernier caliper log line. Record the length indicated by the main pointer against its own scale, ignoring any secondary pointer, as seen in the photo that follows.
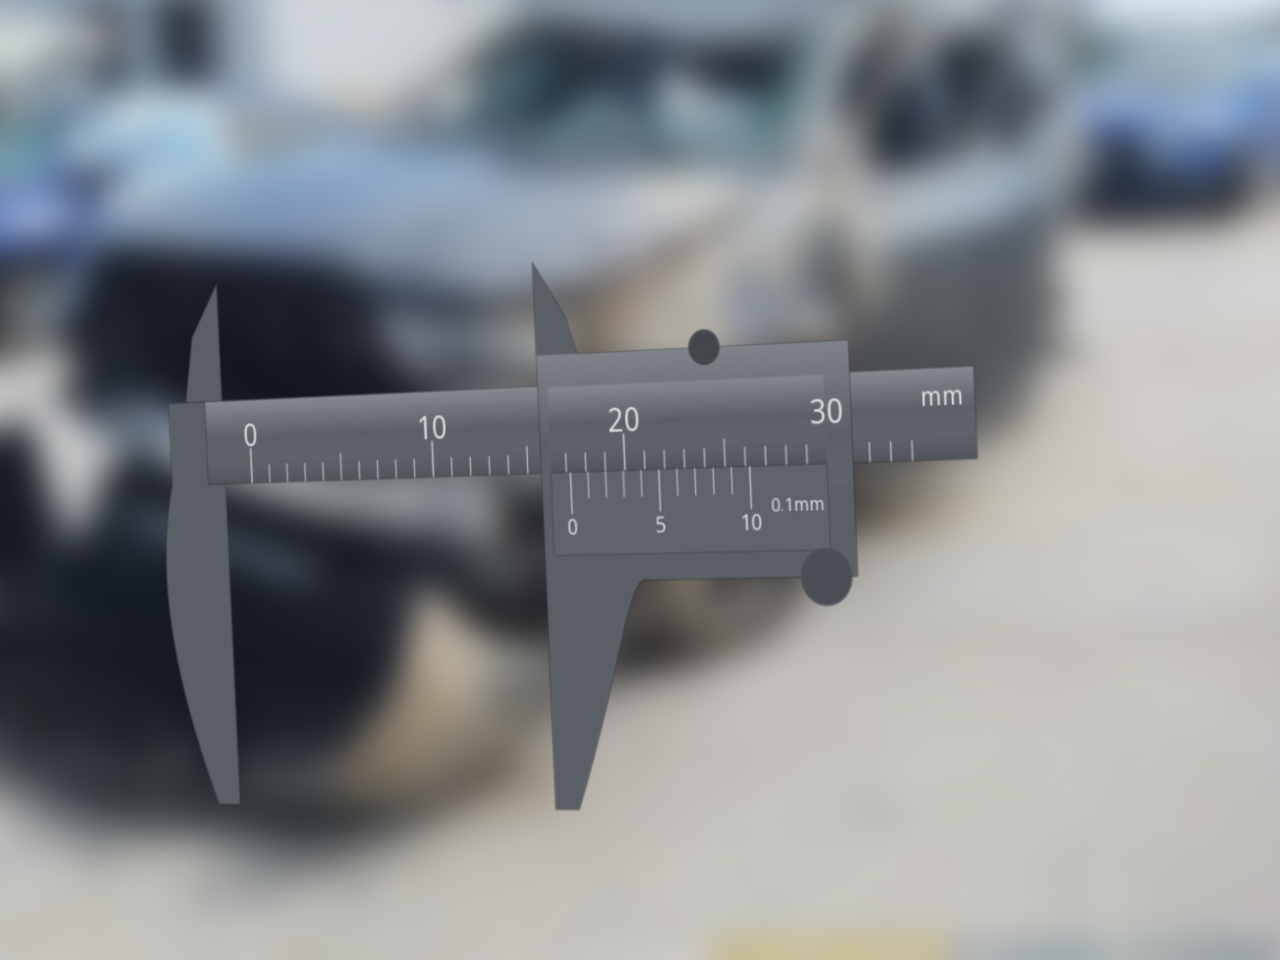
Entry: 17.2 mm
